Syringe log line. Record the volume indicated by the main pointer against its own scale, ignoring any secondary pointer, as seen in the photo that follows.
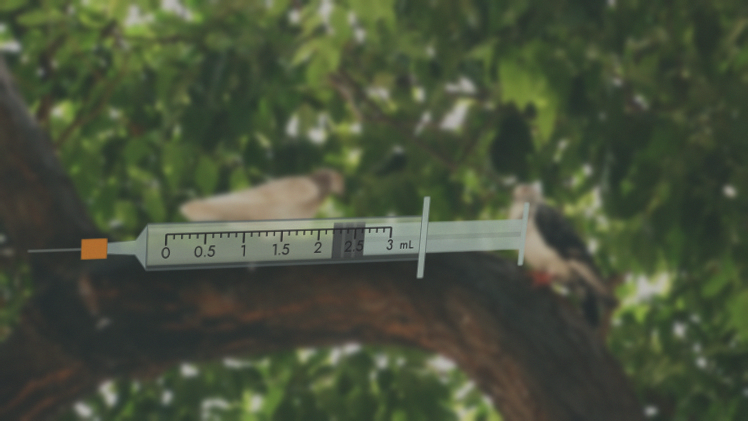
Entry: 2.2 mL
